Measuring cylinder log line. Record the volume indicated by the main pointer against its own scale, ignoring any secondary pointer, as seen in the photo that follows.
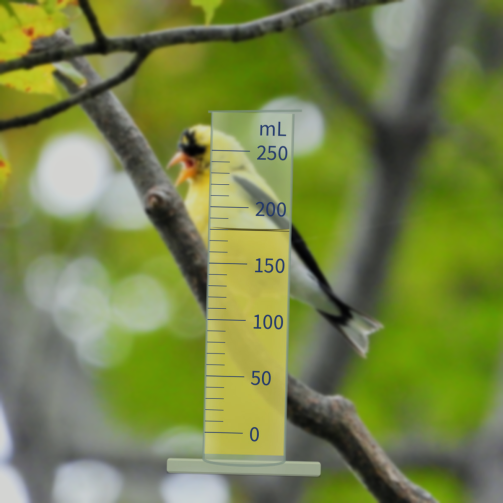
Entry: 180 mL
